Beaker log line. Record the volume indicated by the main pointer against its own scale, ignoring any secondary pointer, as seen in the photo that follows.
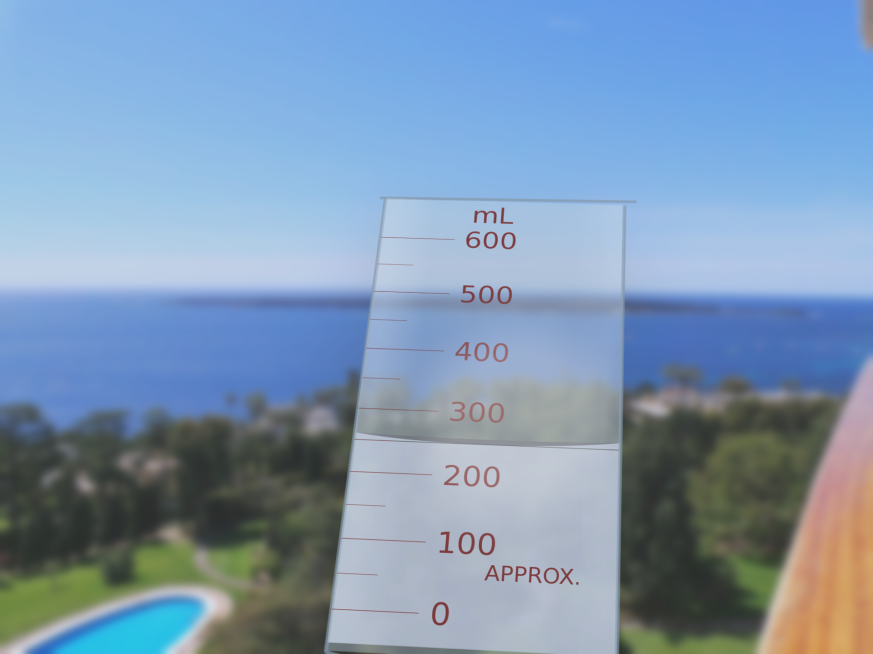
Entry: 250 mL
